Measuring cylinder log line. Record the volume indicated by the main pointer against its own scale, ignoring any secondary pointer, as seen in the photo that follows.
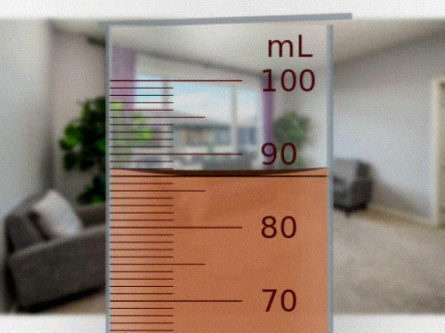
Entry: 87 mL
